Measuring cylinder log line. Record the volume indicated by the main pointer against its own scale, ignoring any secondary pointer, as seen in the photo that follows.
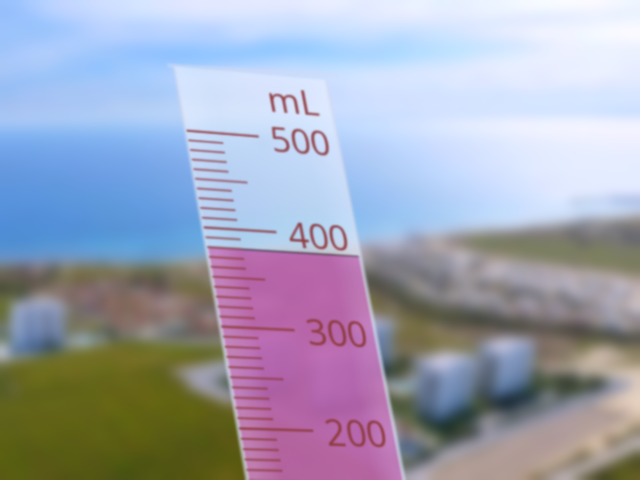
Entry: 380 mL
